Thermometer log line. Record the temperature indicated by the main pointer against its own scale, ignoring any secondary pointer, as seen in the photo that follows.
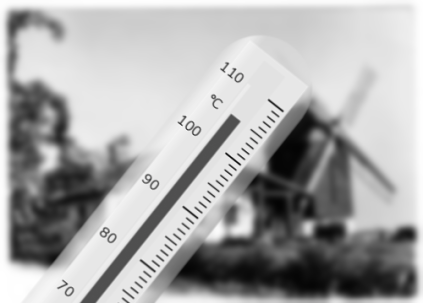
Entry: 105 °C
